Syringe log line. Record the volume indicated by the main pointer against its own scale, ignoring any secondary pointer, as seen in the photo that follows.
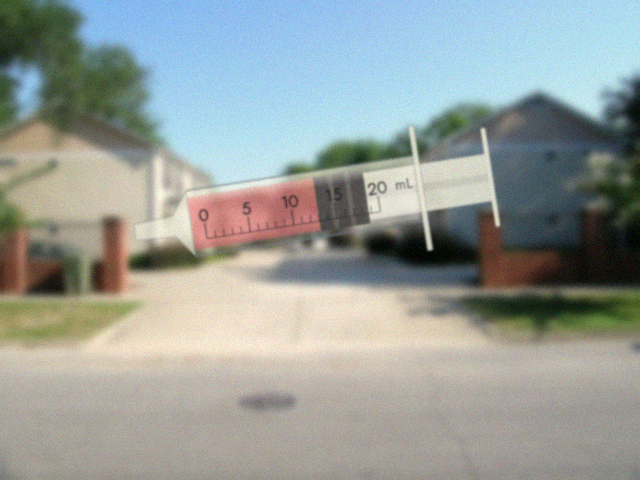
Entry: 13 mL
